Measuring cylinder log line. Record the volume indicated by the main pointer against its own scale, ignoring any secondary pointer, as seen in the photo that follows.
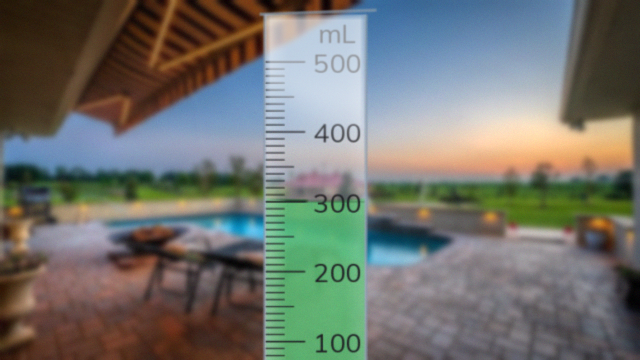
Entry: 300 mL
